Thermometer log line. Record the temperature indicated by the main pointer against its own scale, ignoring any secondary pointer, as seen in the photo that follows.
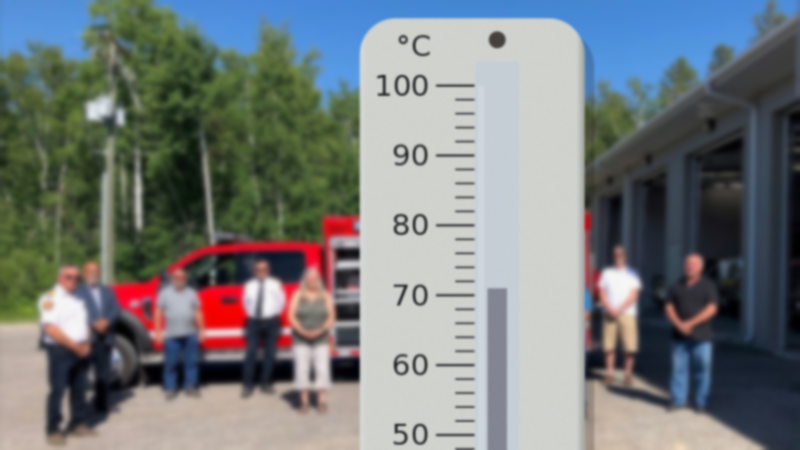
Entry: 71 °C
